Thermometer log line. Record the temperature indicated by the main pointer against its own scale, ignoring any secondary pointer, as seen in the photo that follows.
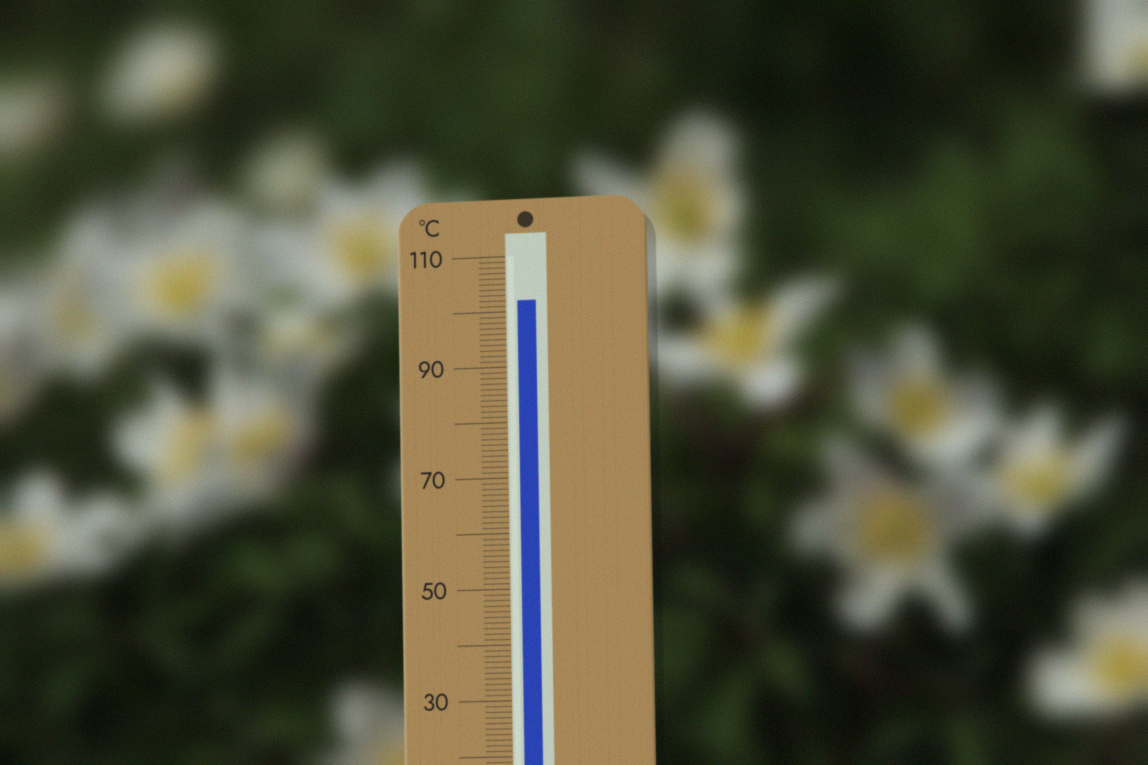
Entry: 102 °C
